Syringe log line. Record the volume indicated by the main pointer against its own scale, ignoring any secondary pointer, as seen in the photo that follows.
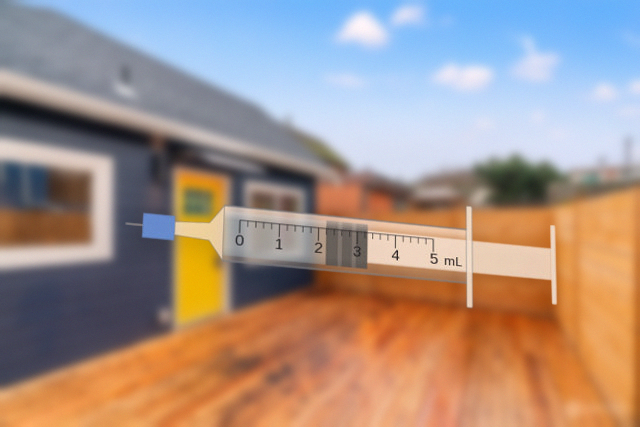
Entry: 2.2 mL
